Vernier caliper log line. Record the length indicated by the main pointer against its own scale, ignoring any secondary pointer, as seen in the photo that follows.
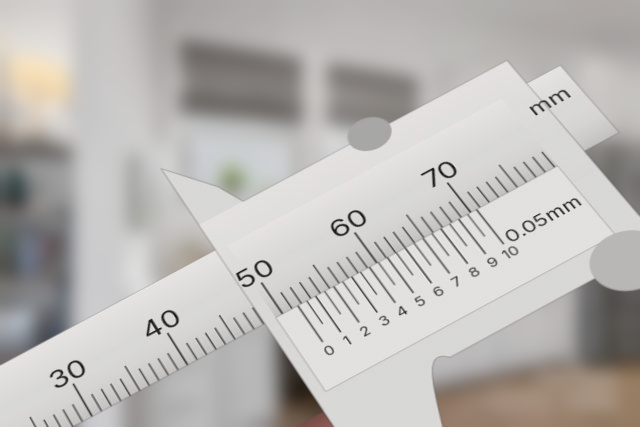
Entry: 51.6 mm
